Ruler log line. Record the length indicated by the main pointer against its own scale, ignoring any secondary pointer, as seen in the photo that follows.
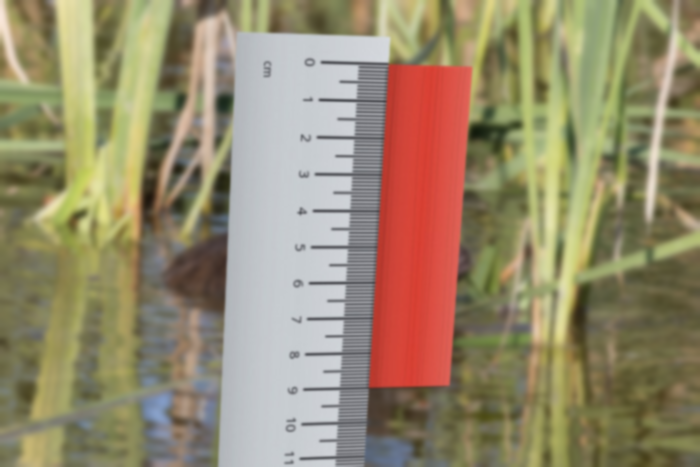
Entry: 9 cm
